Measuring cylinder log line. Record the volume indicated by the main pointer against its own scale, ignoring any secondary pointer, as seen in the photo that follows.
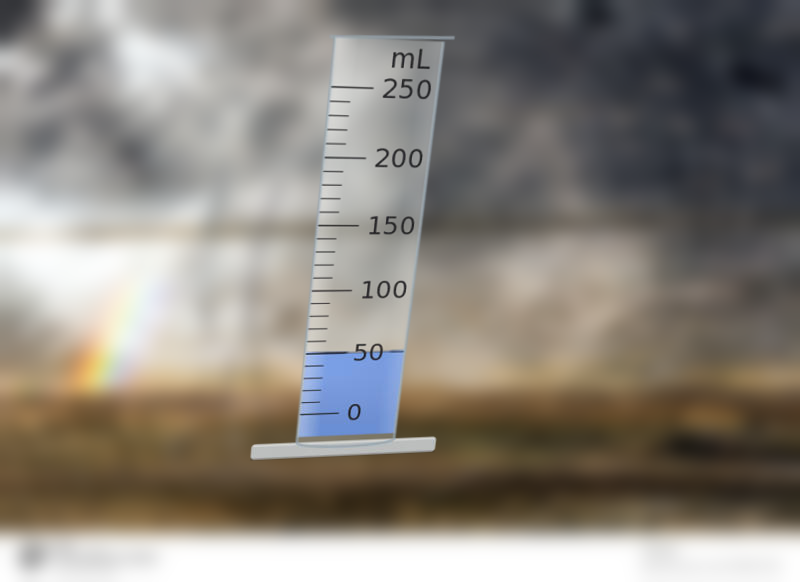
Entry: 50 mL
